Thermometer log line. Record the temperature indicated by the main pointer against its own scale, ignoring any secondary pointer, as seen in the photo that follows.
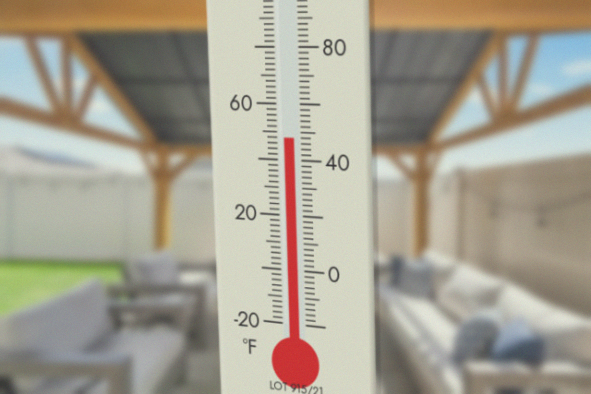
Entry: 48 °F
